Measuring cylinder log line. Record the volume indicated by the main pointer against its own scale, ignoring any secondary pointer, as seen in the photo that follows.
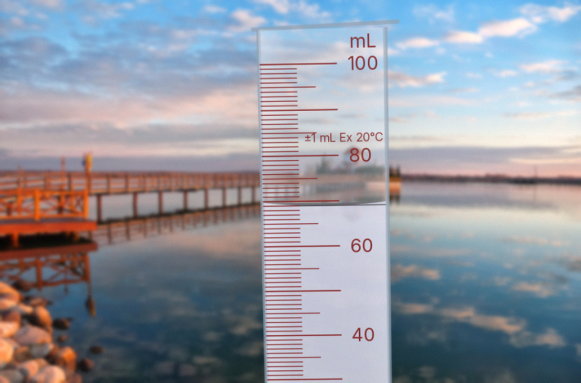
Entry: 69 mL
